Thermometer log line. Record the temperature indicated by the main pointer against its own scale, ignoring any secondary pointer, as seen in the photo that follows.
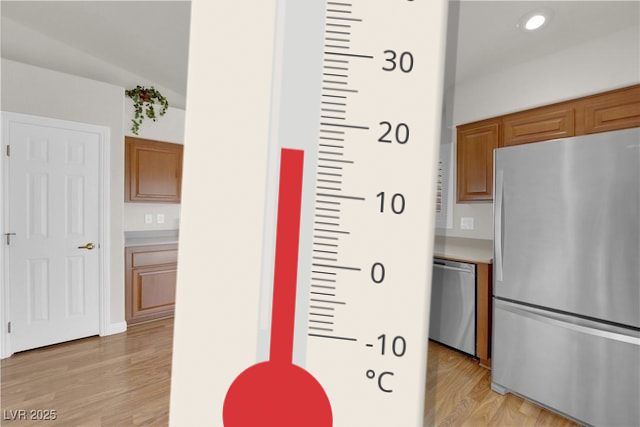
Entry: 16 °C
